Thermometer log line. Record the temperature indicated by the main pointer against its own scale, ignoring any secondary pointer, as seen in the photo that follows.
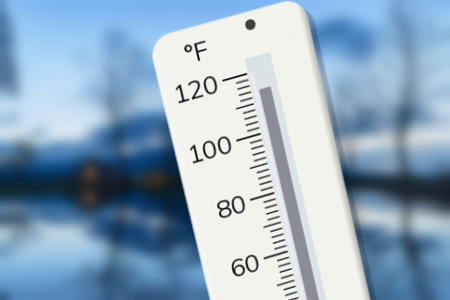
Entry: 114 °F
